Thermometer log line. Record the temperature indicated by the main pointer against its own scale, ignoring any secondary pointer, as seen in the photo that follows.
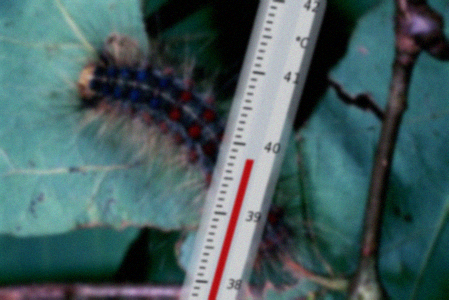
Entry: 39.8 °C
